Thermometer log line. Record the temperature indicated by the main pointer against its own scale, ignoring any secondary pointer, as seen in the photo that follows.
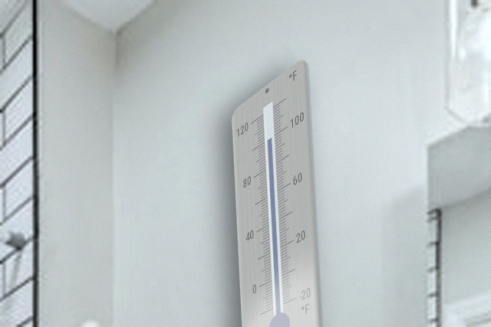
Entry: 100 °F
